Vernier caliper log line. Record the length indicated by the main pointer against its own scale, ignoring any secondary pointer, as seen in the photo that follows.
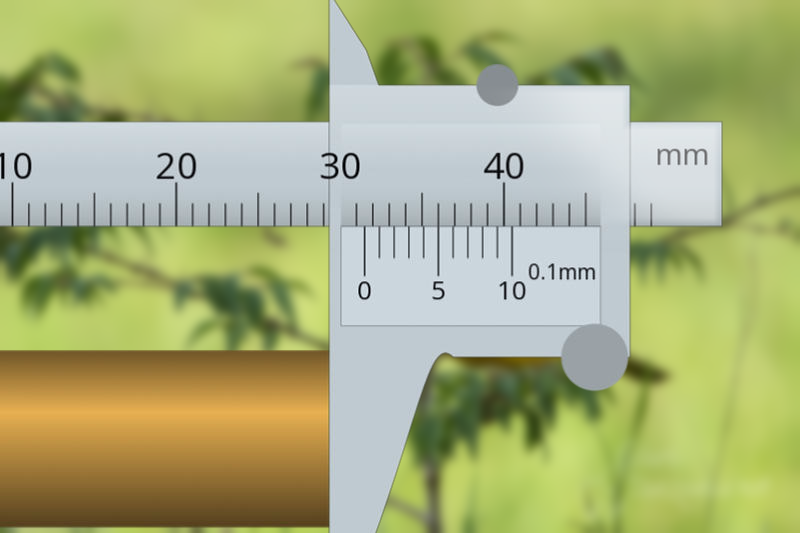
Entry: 31.5 mm
